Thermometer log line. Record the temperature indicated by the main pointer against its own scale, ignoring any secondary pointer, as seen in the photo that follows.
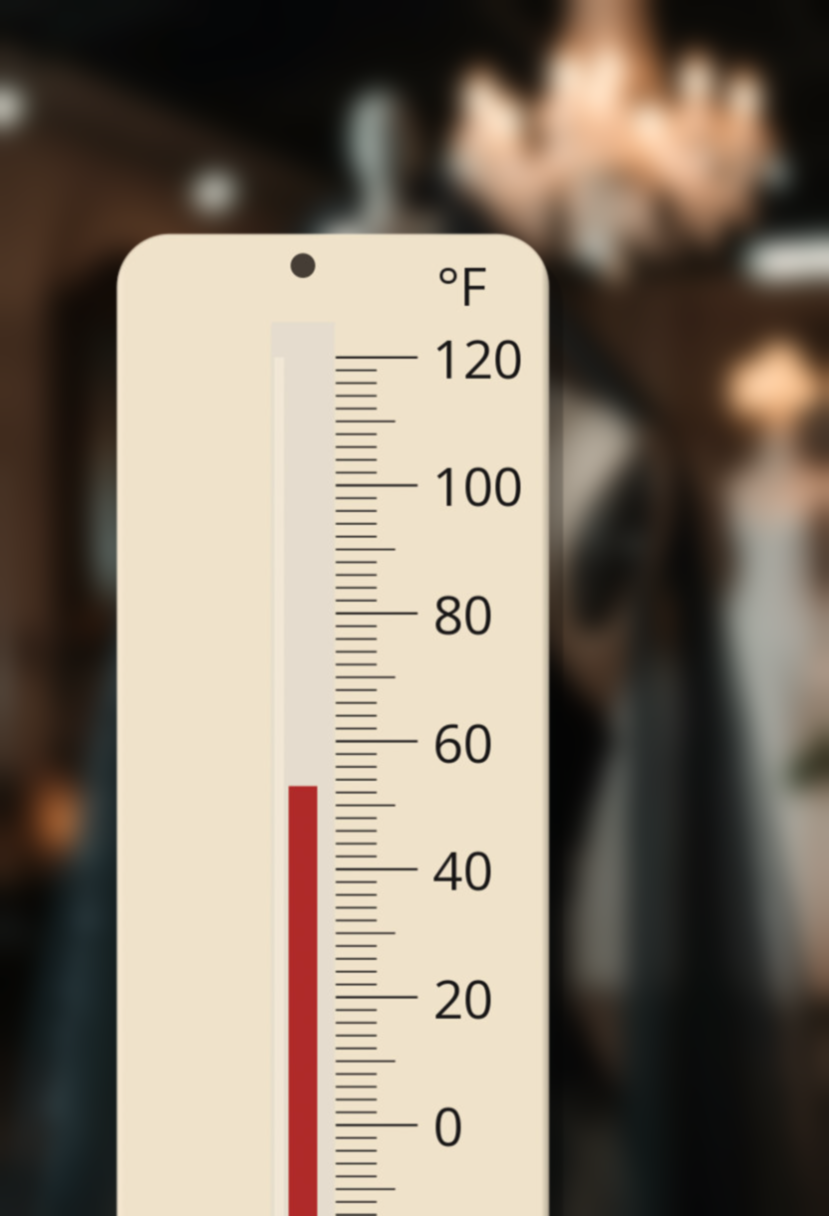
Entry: 53 °F
